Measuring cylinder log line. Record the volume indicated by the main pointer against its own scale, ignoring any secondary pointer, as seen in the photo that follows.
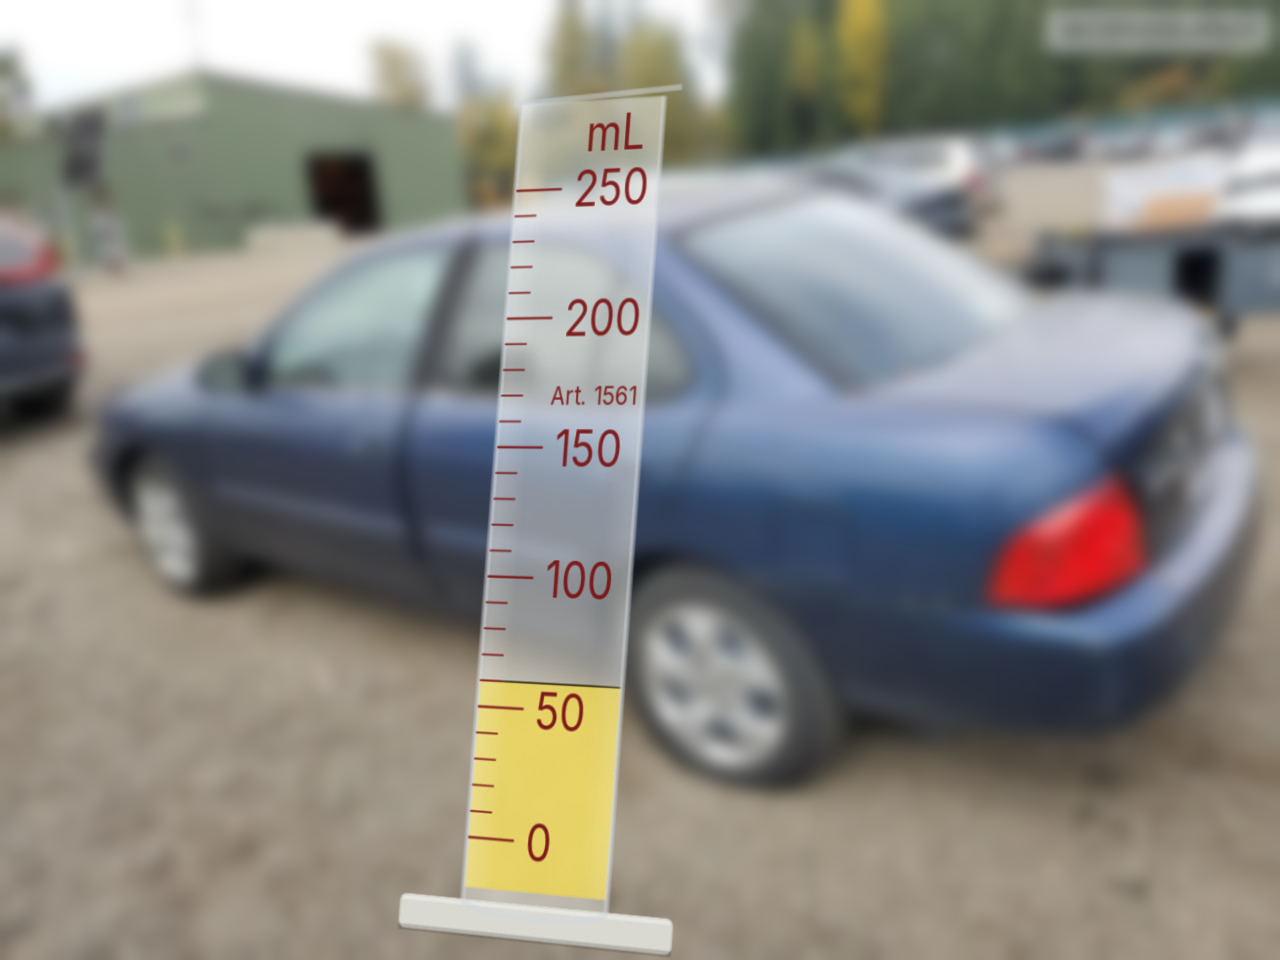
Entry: 60 mL
